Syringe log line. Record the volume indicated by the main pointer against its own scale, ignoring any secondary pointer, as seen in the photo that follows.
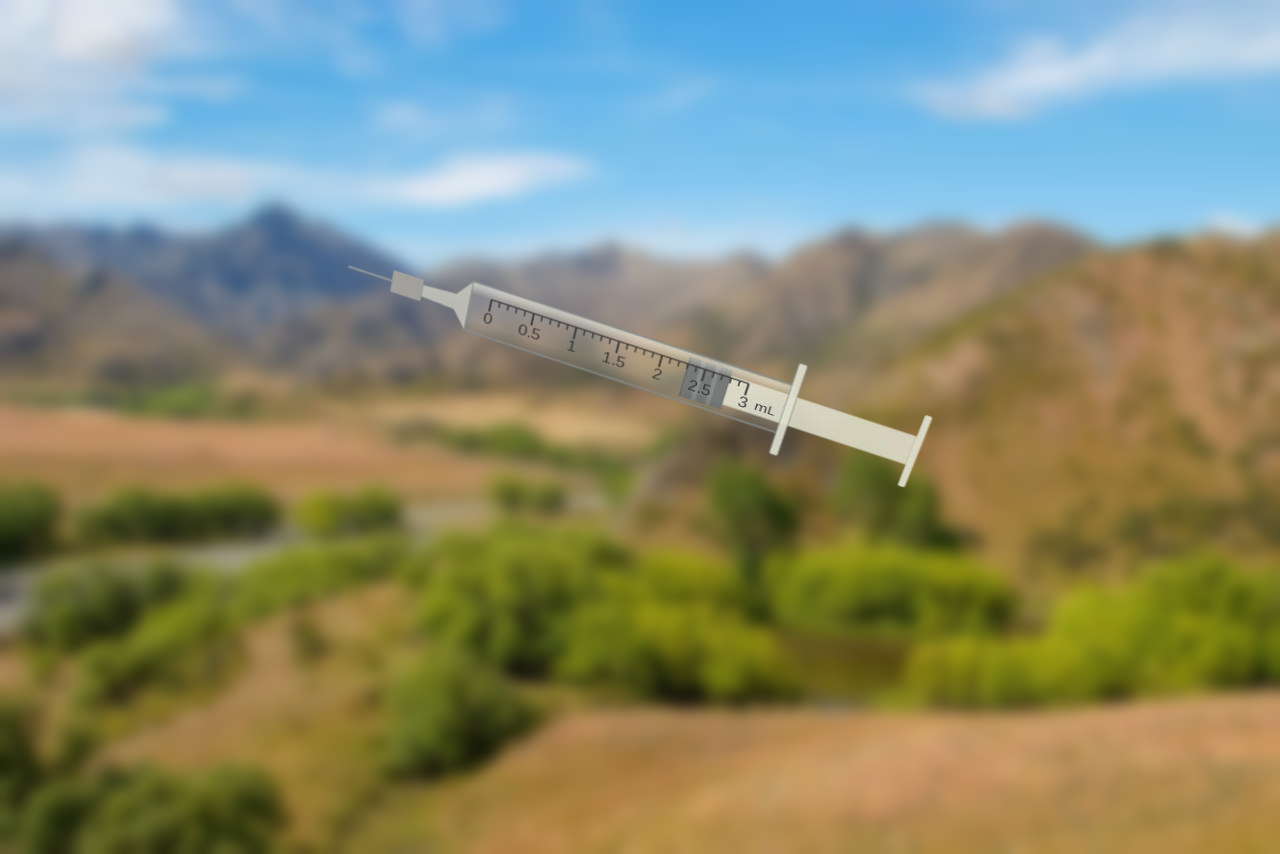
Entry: 2.3 mL
